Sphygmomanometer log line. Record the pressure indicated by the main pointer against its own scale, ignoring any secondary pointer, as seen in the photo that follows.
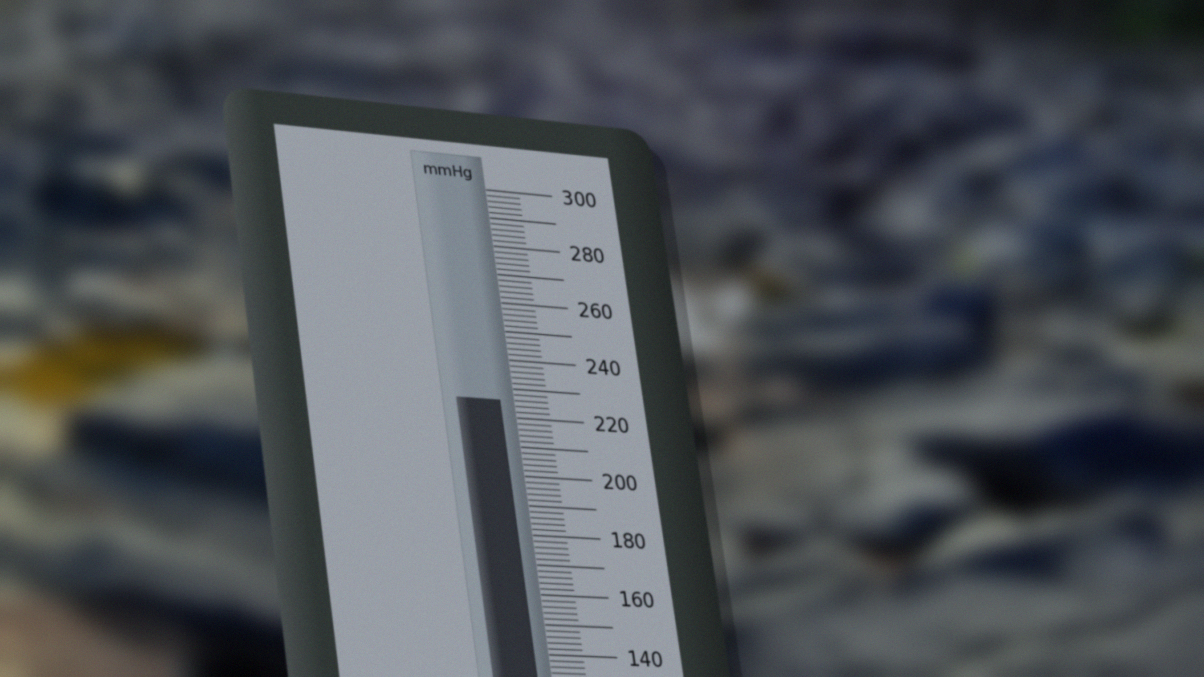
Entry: 226 mmHg
